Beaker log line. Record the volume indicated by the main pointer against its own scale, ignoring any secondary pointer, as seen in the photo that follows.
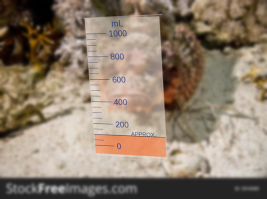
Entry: 100 mL
